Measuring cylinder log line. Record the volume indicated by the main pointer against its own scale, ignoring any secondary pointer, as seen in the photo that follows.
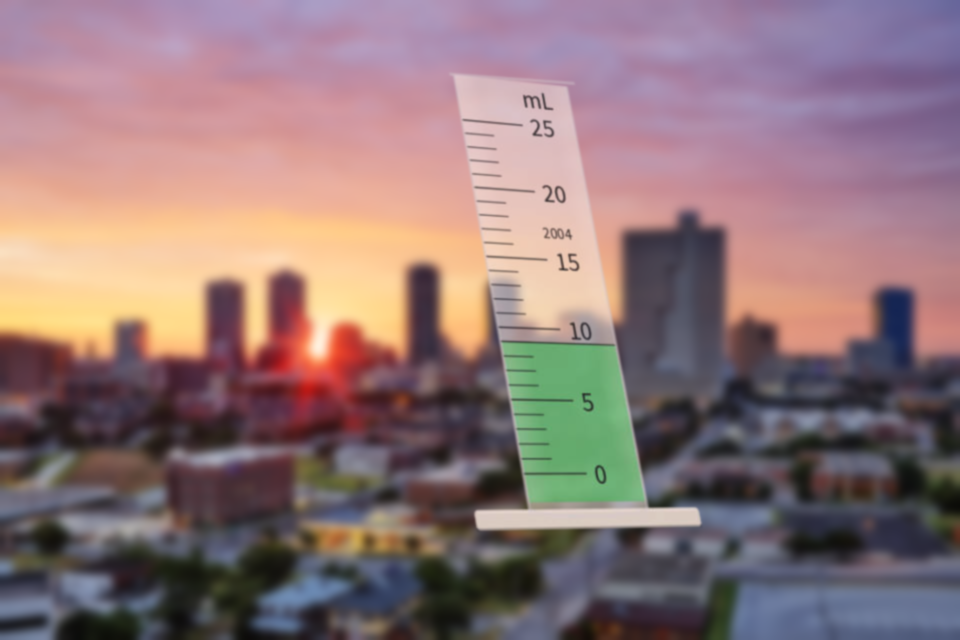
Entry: 9 mL
